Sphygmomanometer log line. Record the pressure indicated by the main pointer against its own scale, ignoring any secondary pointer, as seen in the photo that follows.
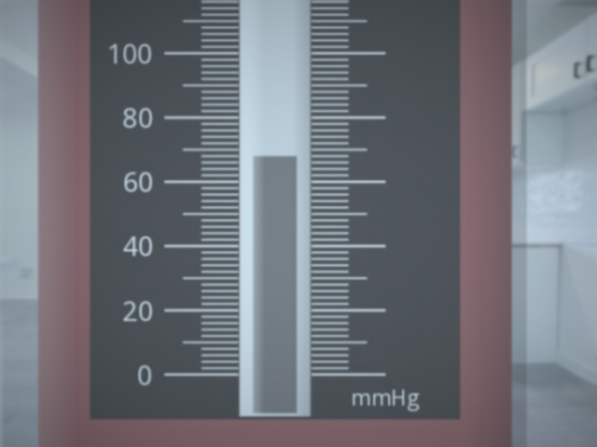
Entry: 68 mmHg
